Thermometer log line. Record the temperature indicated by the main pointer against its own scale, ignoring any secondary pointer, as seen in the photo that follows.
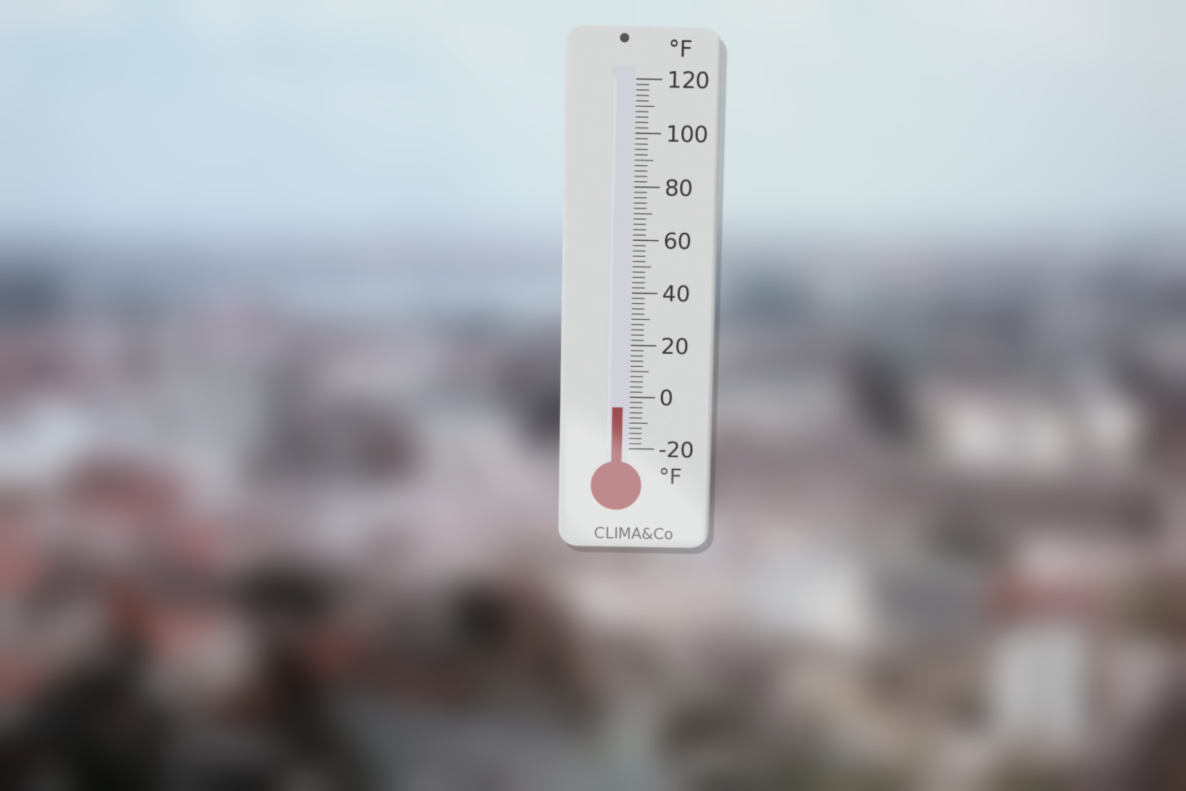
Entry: -4 °F
